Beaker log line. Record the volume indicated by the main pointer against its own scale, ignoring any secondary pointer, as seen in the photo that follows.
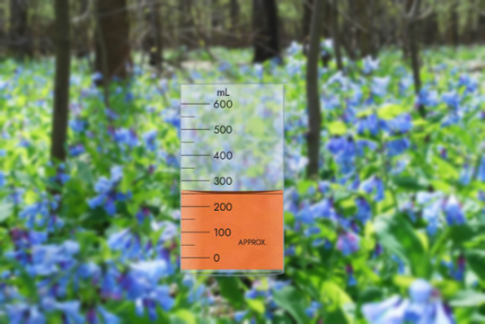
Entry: 250 mL
